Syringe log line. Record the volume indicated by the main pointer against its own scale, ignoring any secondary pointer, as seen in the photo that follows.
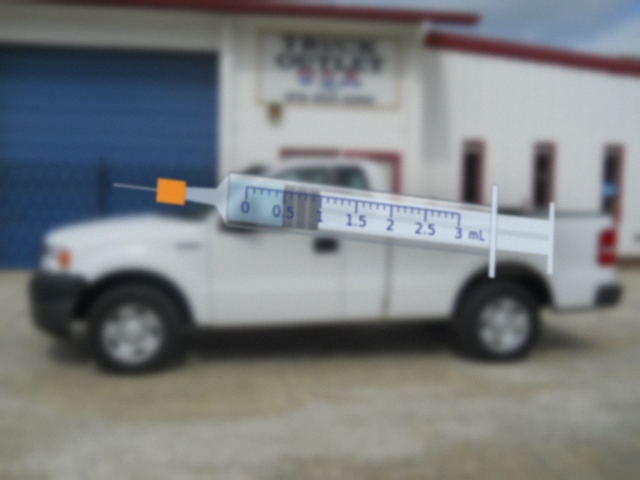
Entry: 0.5 mL
